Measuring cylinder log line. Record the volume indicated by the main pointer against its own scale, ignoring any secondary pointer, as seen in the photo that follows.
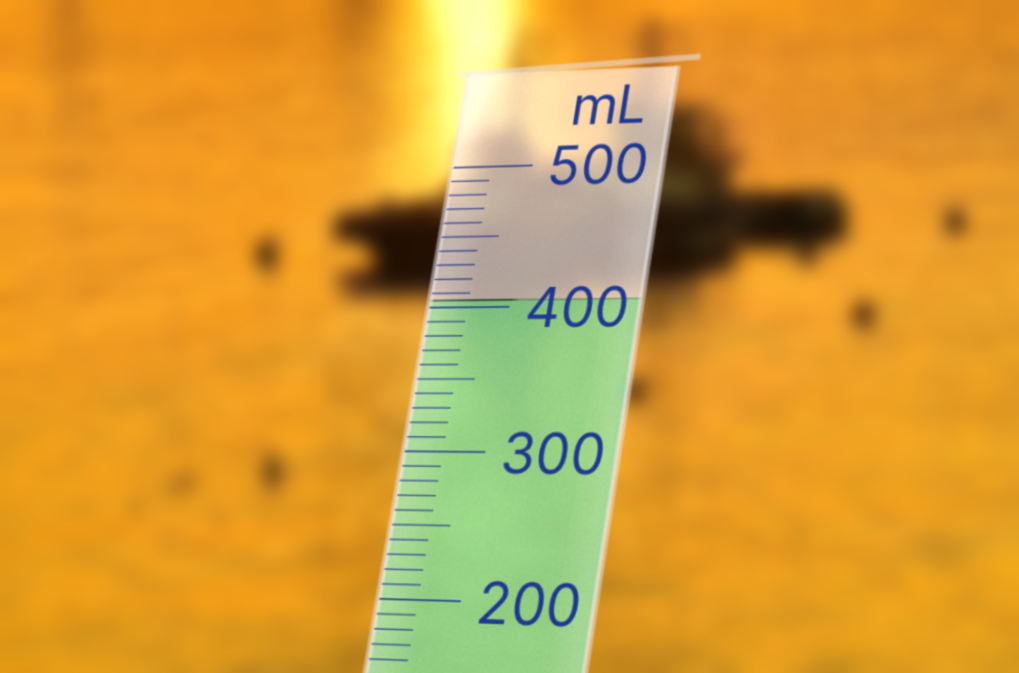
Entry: 405 mL
